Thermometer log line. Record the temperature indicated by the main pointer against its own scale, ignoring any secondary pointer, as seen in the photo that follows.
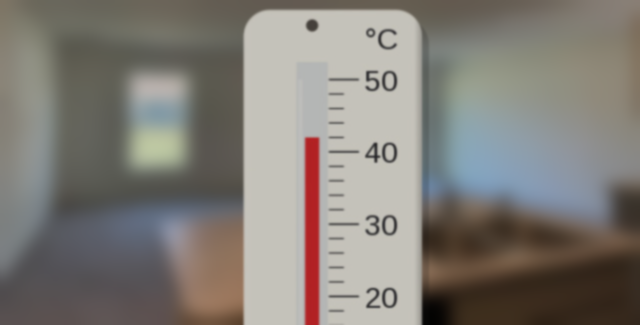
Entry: 42 °C
